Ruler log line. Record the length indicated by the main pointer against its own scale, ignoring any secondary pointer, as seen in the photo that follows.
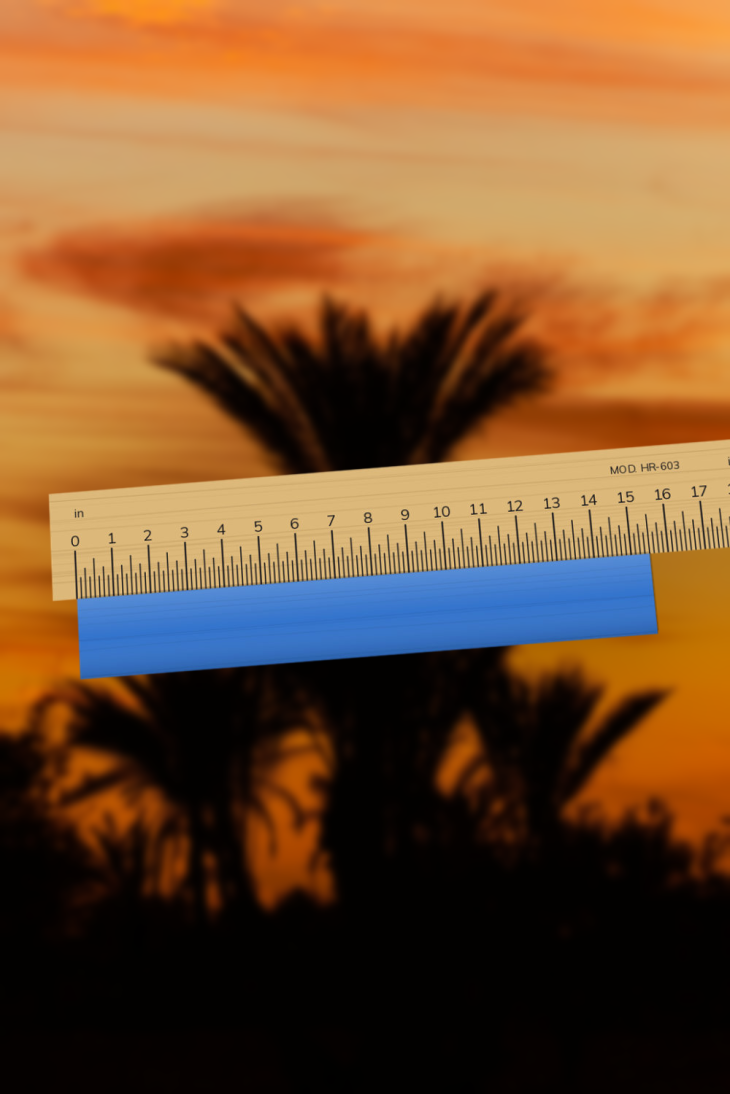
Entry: 15.5 in
